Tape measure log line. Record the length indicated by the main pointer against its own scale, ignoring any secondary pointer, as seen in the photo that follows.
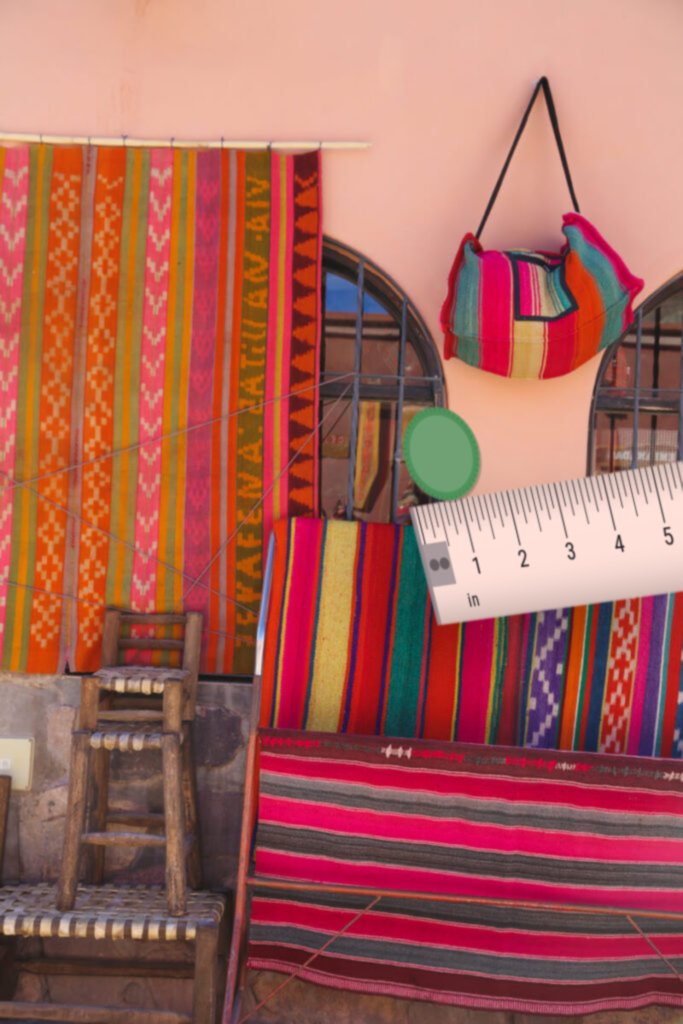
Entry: 1.625 in
